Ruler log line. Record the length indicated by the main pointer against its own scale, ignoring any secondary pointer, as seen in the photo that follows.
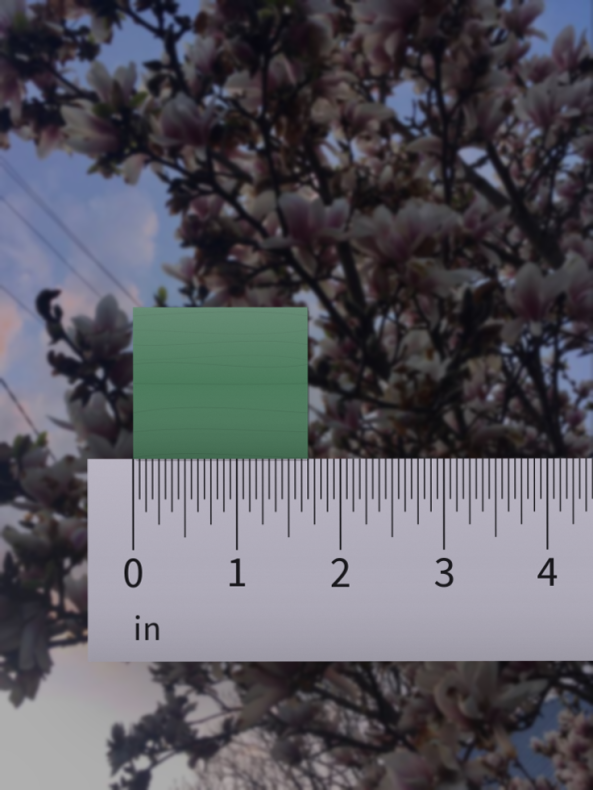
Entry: 1.6875 in
